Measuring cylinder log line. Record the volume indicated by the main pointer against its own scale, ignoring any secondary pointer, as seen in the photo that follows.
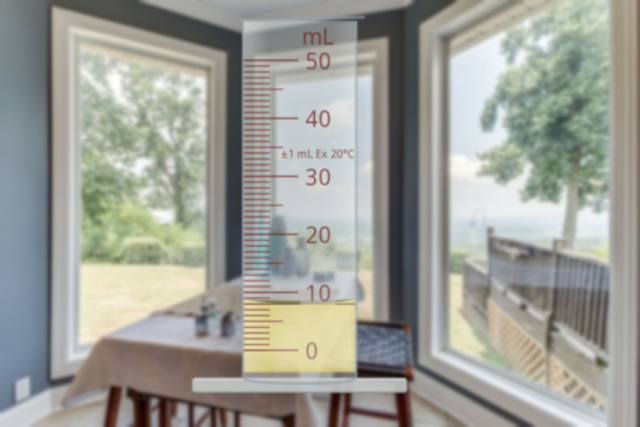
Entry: 8 mL
